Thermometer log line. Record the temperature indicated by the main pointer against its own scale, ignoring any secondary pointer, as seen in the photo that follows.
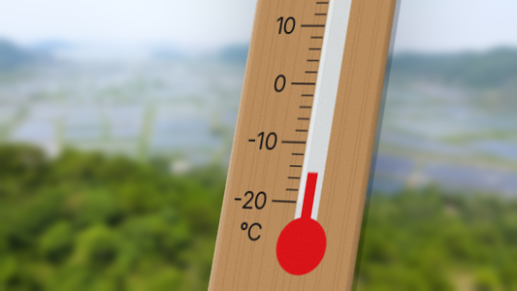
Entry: -15 °C
